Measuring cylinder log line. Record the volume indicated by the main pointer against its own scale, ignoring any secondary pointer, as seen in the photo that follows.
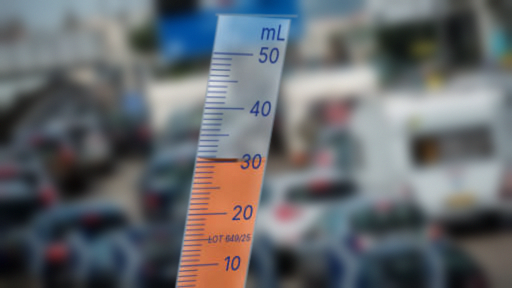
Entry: 30 mL
